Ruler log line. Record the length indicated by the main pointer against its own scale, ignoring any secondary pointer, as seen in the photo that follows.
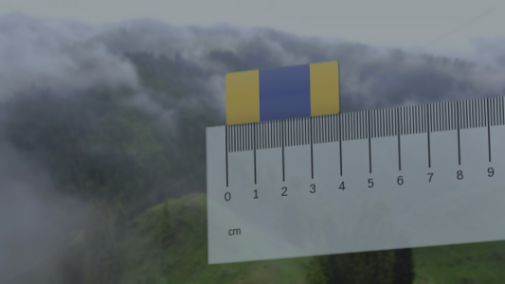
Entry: 4 cm
